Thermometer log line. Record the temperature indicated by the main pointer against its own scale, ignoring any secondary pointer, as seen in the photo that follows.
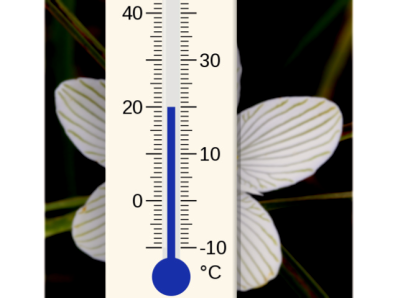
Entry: 20 °C
